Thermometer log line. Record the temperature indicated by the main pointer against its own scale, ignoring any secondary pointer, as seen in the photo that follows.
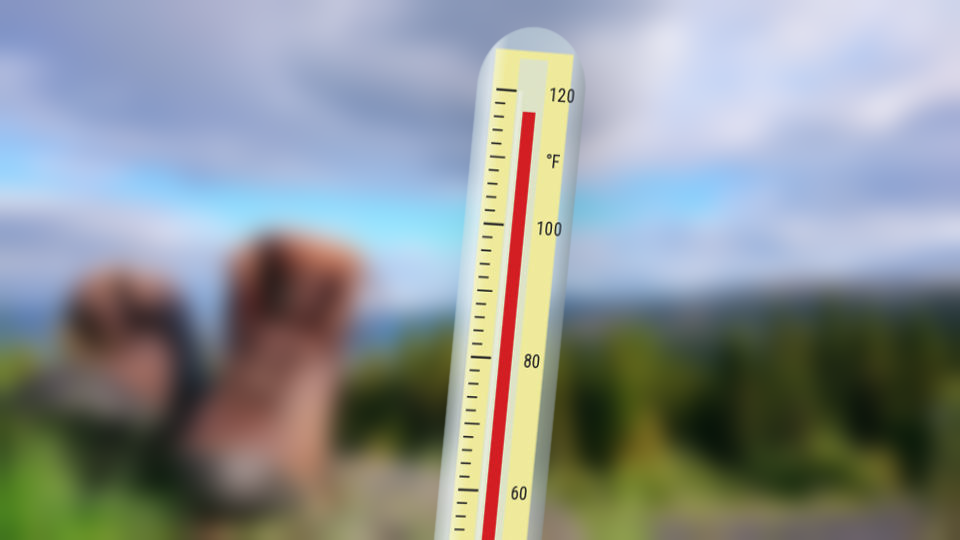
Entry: 117 °F
